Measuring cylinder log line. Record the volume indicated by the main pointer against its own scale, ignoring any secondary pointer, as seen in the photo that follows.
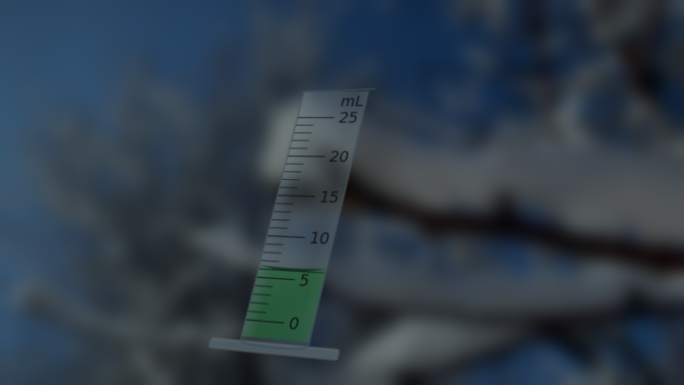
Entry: 6 mL
